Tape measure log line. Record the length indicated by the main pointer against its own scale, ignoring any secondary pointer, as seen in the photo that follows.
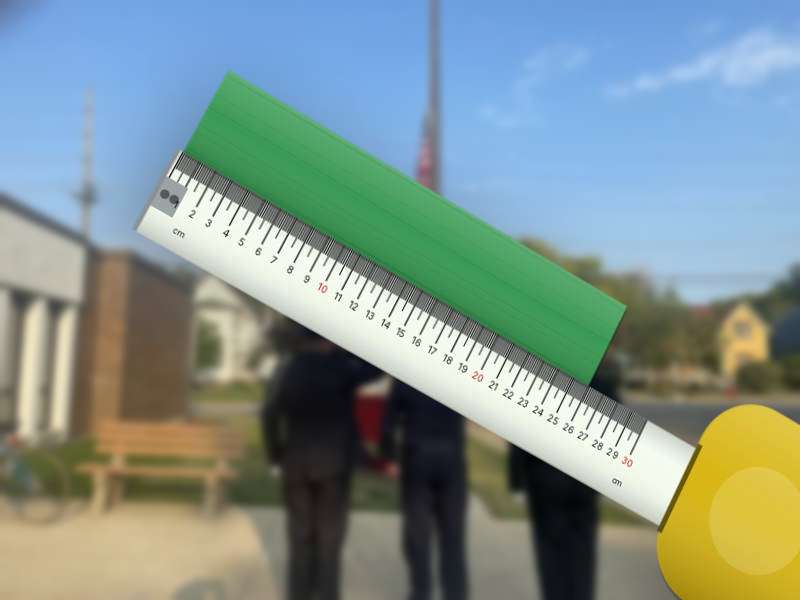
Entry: 26 cm
